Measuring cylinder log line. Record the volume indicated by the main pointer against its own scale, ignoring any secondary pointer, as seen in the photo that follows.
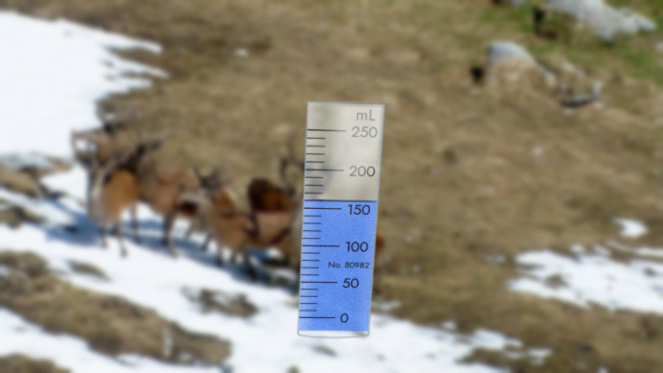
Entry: 160 mL
